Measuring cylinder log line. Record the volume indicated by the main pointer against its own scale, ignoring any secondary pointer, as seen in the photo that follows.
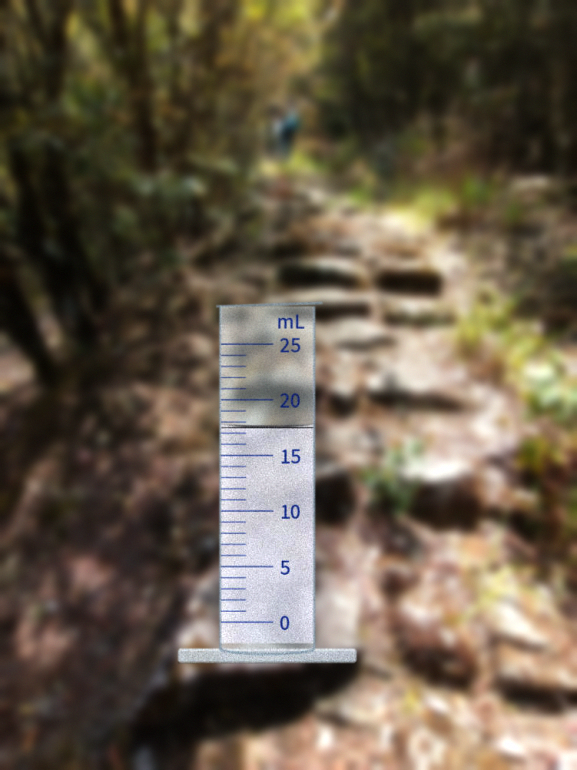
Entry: 17.5 mL
